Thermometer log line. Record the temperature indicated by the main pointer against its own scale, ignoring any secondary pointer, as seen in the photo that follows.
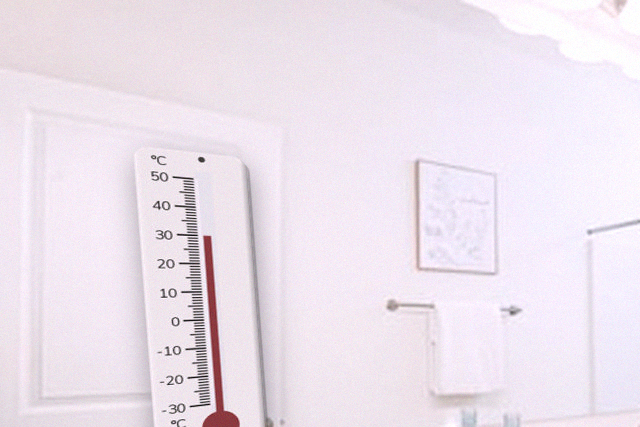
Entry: 30 °C
